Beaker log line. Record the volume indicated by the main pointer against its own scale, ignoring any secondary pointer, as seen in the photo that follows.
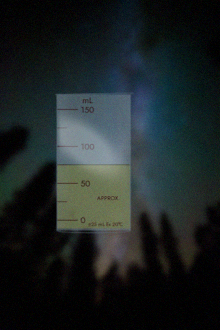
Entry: 75 mL
